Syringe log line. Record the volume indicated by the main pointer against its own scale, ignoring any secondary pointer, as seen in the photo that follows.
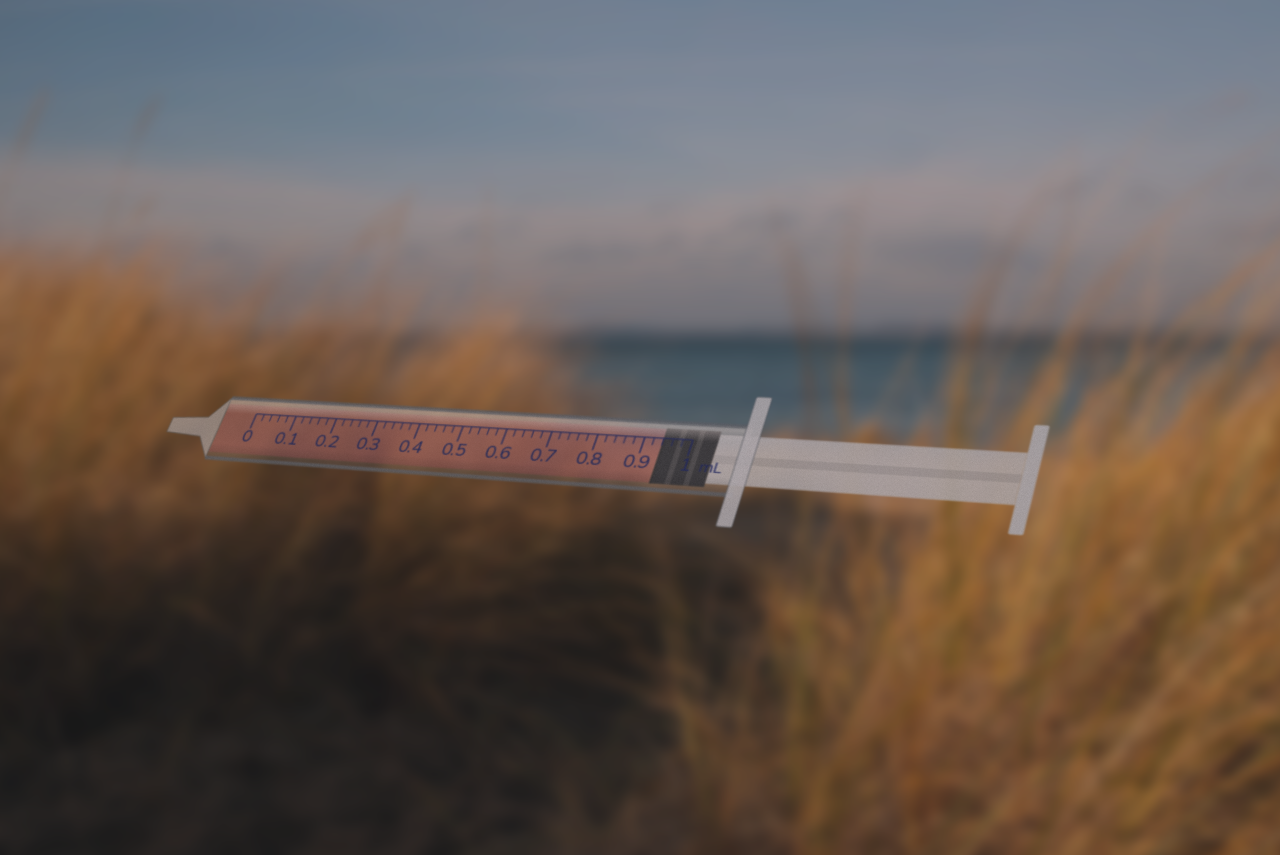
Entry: 0.94 mL
